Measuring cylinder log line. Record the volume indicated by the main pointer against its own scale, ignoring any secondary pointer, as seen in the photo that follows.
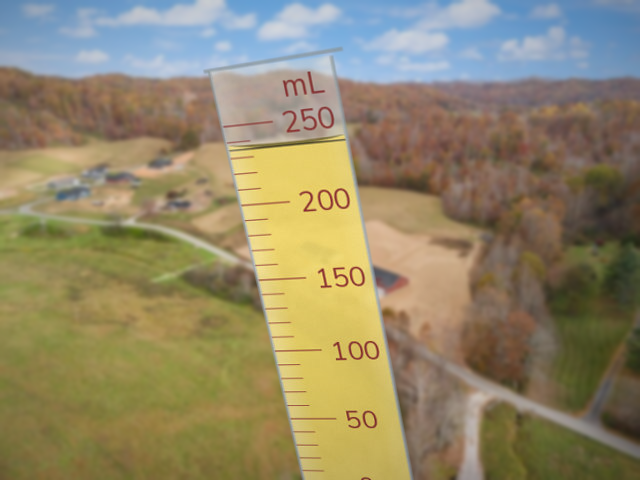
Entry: 235 mL
